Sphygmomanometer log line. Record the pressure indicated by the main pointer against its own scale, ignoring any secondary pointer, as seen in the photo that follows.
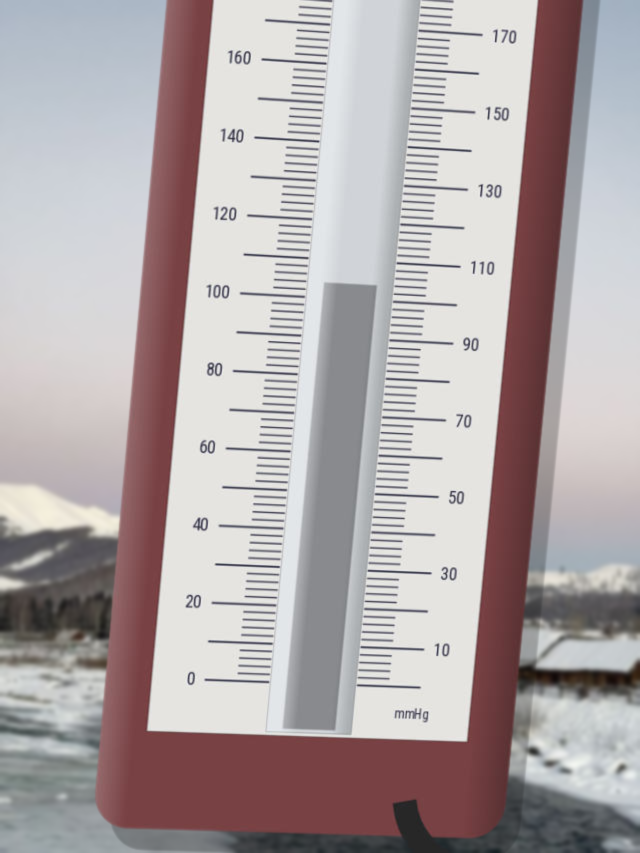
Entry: 104 mmHg
